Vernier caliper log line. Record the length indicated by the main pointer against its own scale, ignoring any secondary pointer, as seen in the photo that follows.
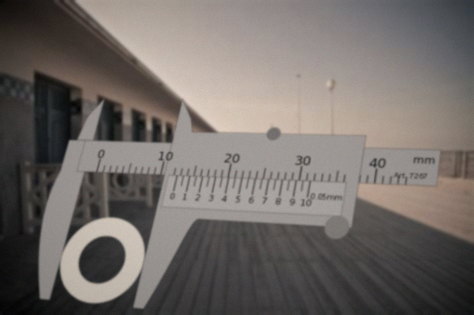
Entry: 12.5 mm
